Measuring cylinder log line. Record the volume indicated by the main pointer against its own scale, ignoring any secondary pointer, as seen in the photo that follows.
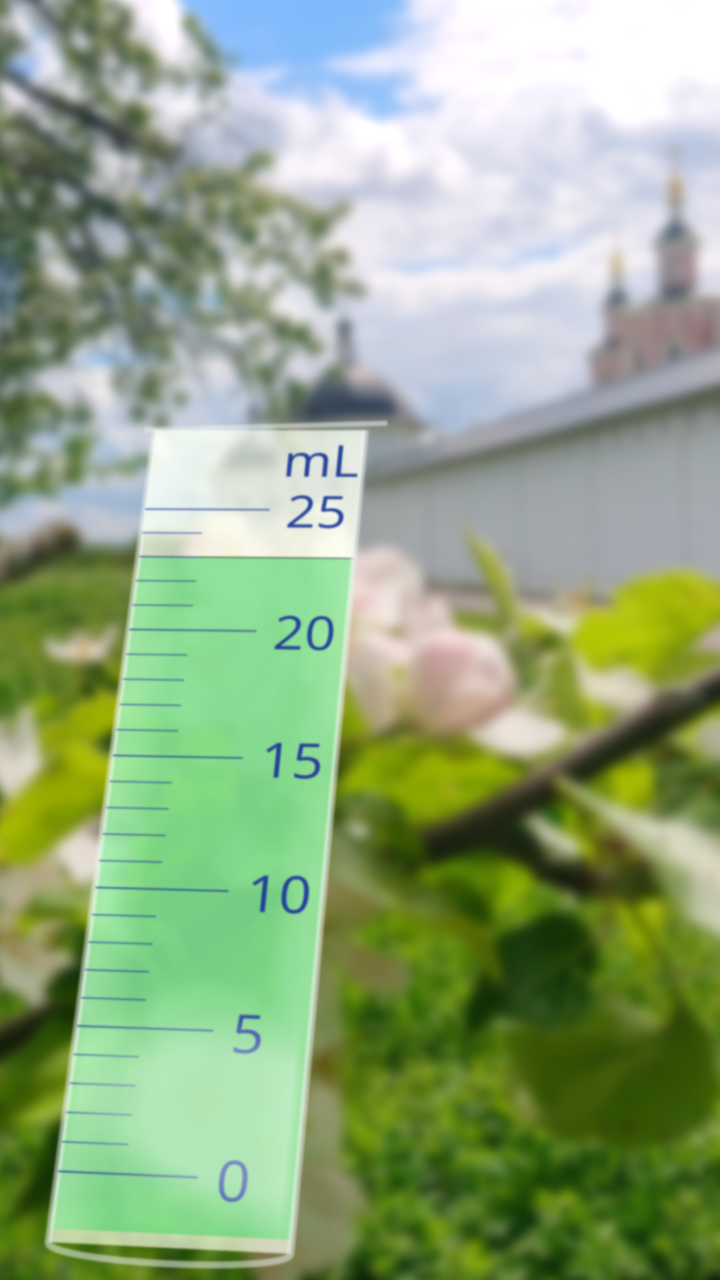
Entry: 23 mL
